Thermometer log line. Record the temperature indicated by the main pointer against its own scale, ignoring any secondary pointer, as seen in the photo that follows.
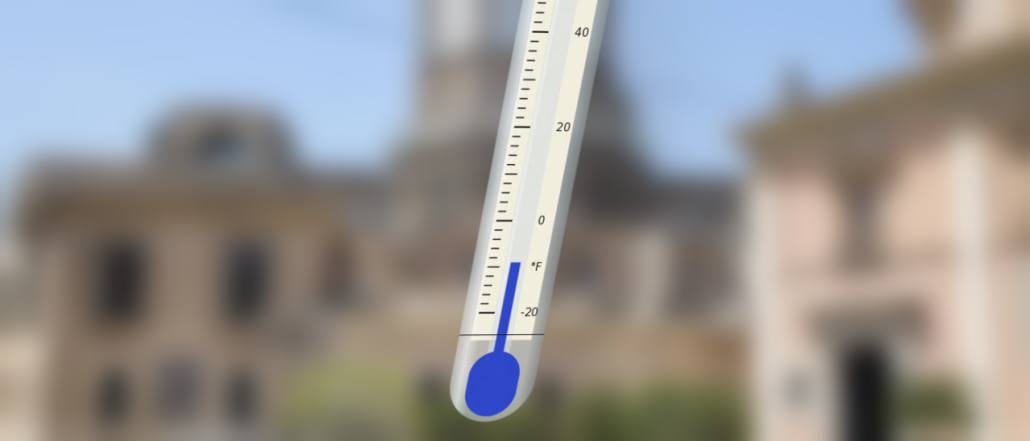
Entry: -9 °F
